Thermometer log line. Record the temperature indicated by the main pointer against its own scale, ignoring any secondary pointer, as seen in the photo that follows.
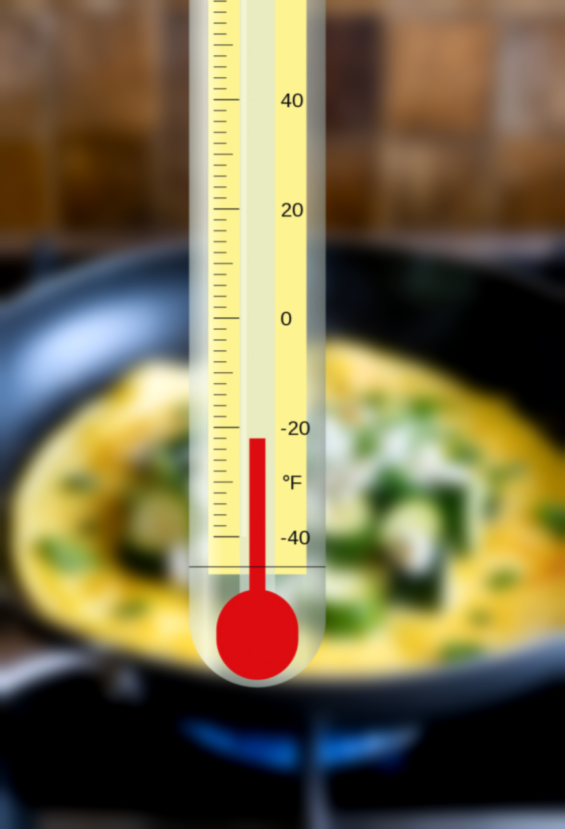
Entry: -22 °F
